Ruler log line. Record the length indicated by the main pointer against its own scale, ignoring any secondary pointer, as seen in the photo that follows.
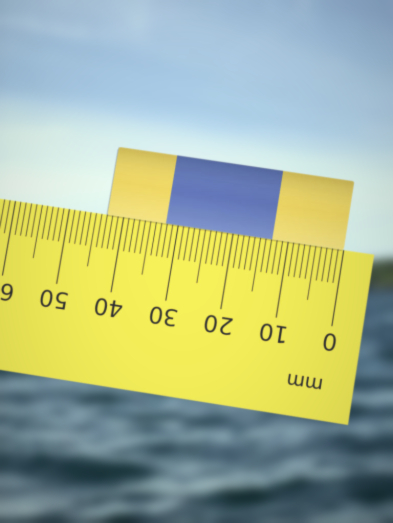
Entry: 43 mm
